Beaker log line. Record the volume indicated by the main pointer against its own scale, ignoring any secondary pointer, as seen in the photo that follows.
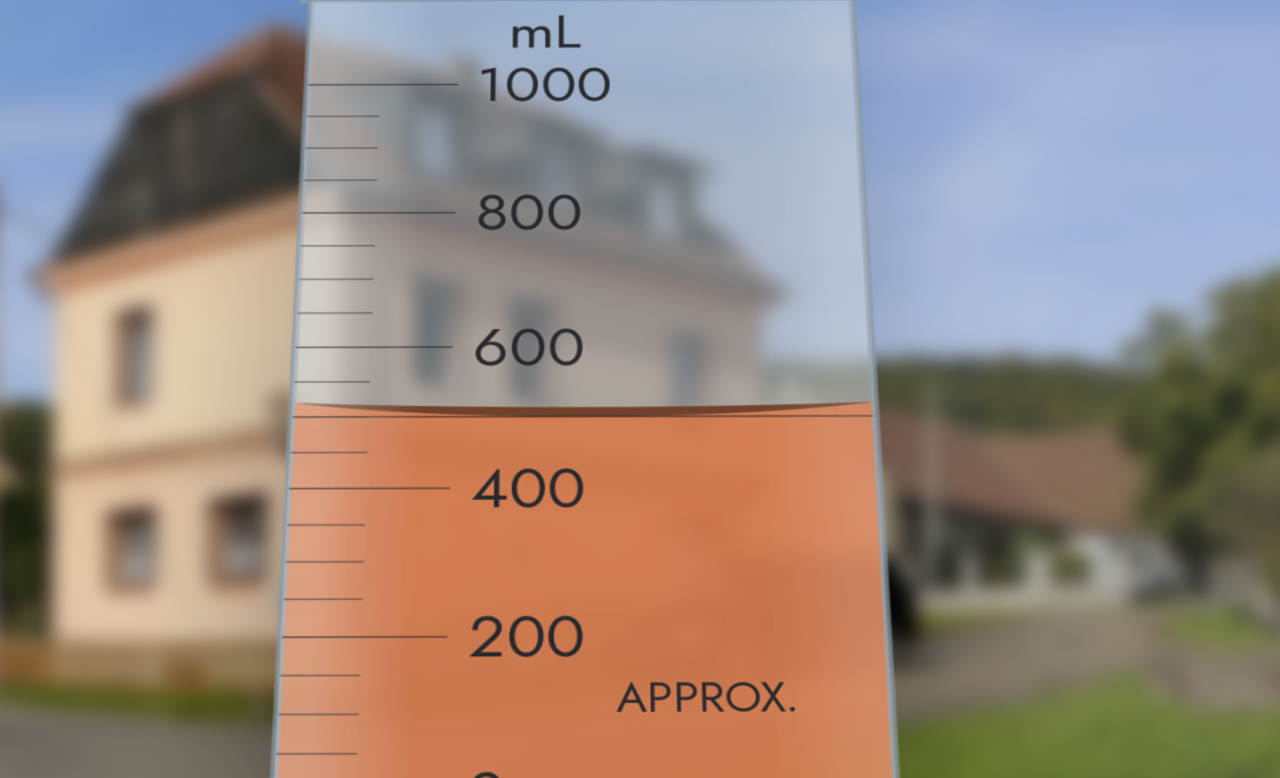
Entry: 500 mL
